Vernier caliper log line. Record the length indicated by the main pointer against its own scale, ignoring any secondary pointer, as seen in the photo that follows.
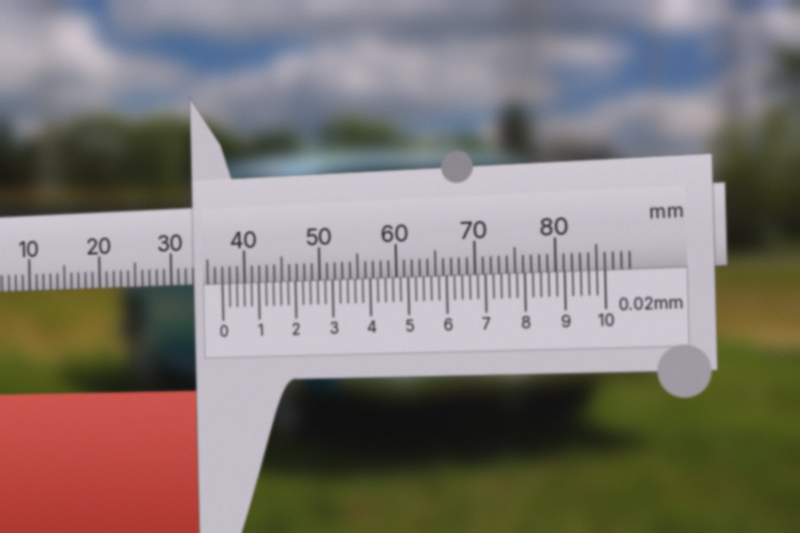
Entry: 37.0 mm
